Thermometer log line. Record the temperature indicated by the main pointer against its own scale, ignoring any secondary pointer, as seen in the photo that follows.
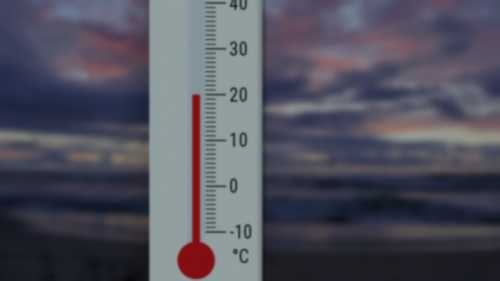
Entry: 20 °C
